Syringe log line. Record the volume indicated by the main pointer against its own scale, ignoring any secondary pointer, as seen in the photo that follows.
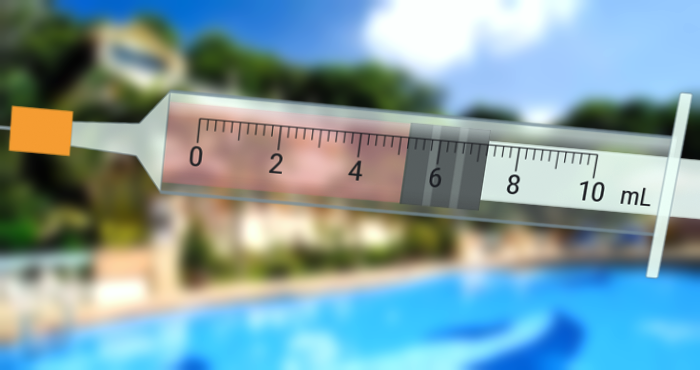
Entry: 5.2 mL
